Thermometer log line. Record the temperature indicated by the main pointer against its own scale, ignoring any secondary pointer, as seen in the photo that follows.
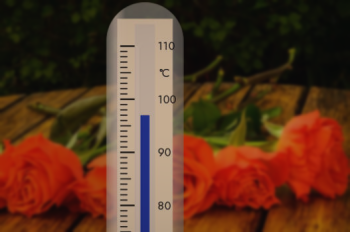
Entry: 97 °C
